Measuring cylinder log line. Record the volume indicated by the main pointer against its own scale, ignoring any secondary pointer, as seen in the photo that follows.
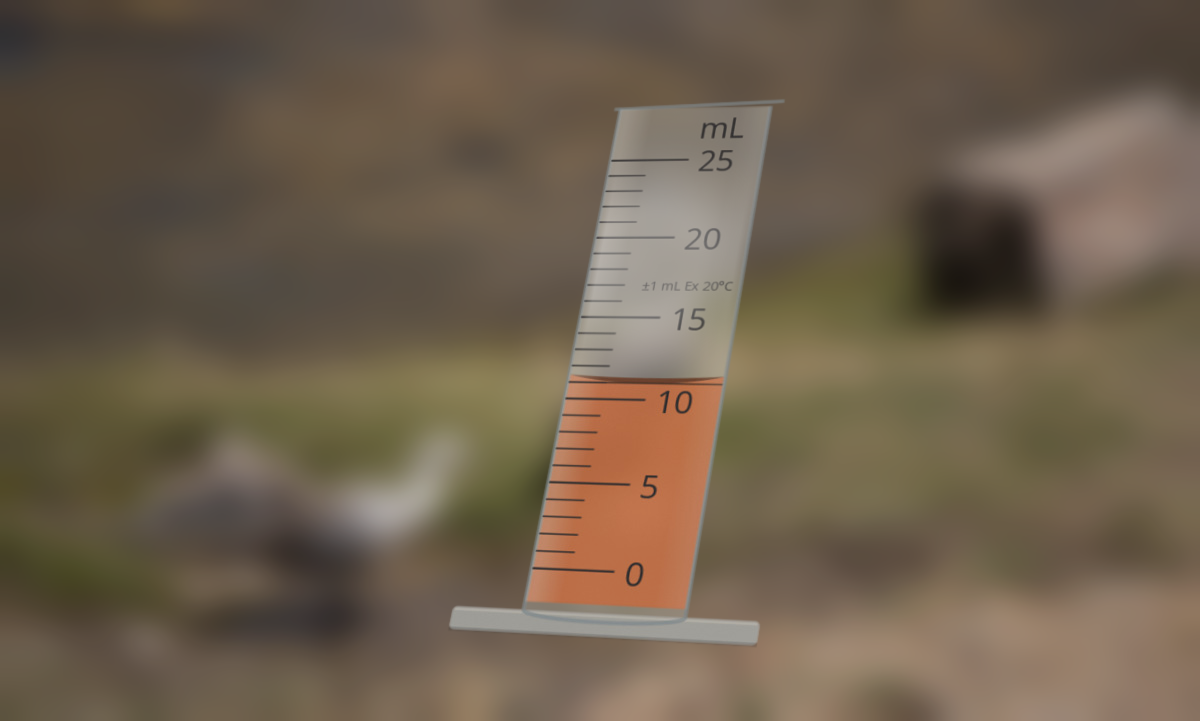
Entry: 11 mL
